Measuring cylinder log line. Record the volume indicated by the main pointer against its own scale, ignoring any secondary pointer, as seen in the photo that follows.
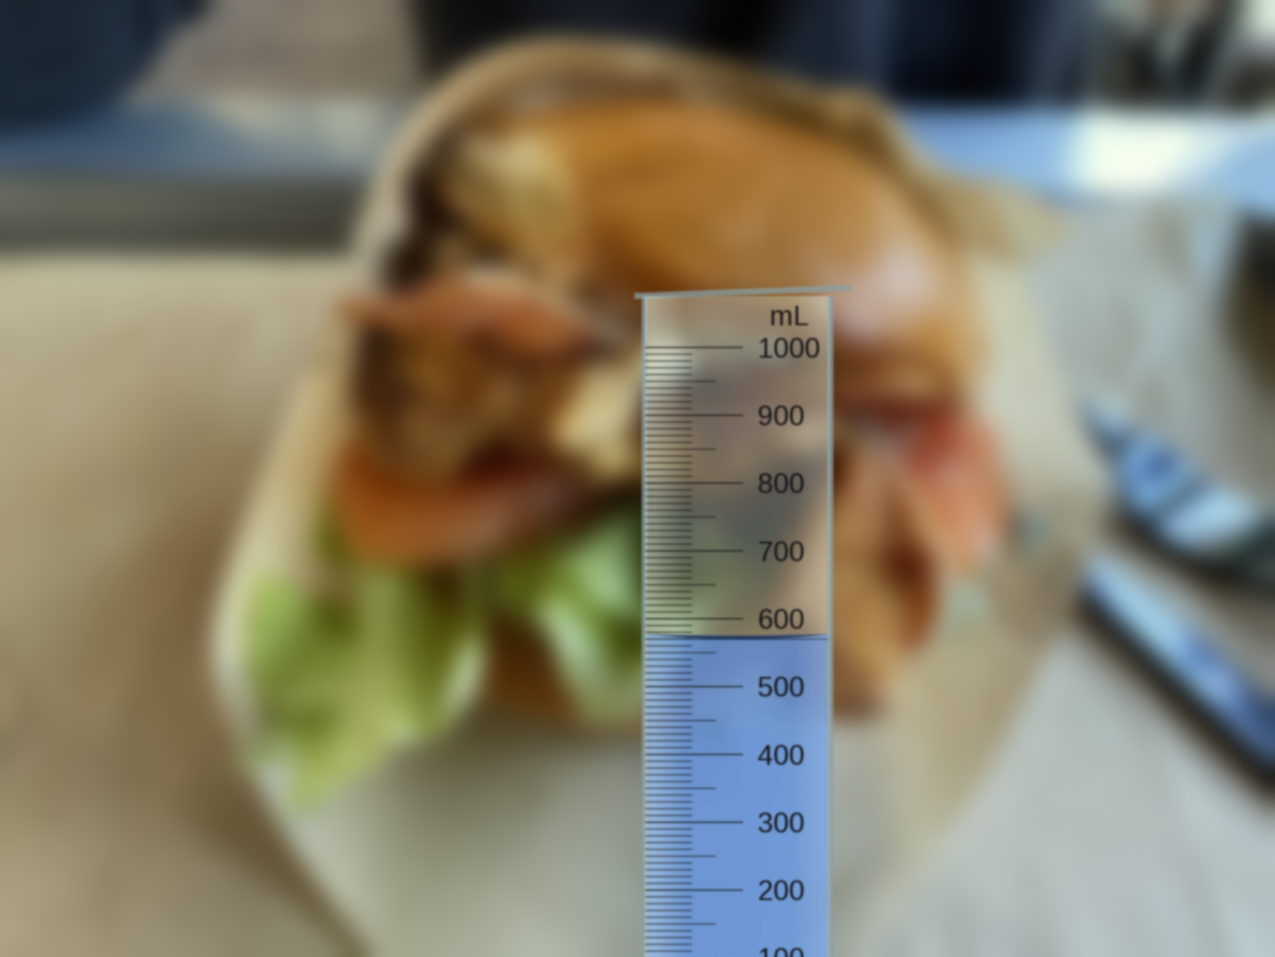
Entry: 570 mL
